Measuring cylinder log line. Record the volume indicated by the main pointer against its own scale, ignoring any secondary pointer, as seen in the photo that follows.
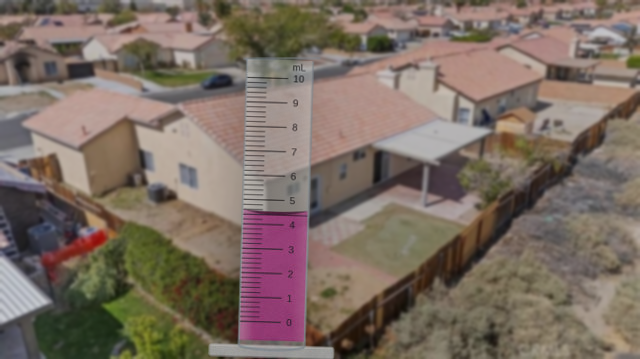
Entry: 4.4 mL
